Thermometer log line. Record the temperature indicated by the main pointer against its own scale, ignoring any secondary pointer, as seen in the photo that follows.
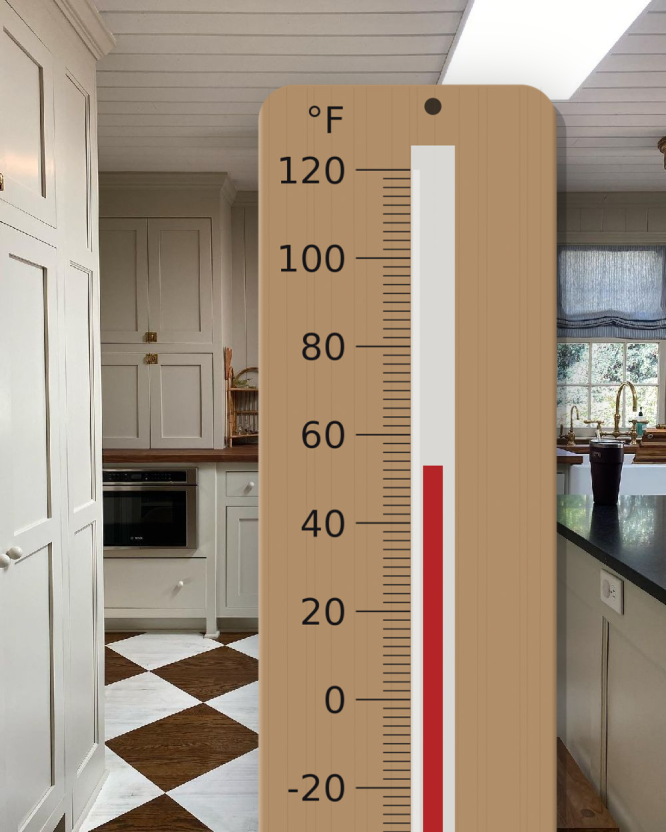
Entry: 53 °F
